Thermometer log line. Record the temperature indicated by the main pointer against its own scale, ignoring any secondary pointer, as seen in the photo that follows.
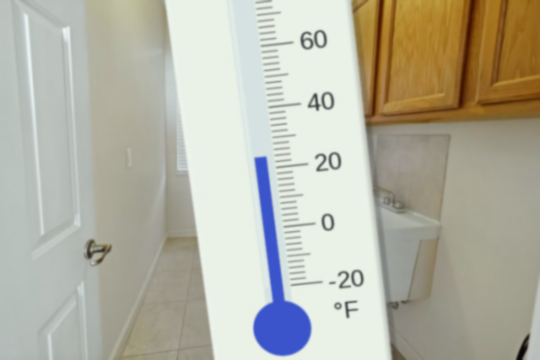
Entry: 24 °F
